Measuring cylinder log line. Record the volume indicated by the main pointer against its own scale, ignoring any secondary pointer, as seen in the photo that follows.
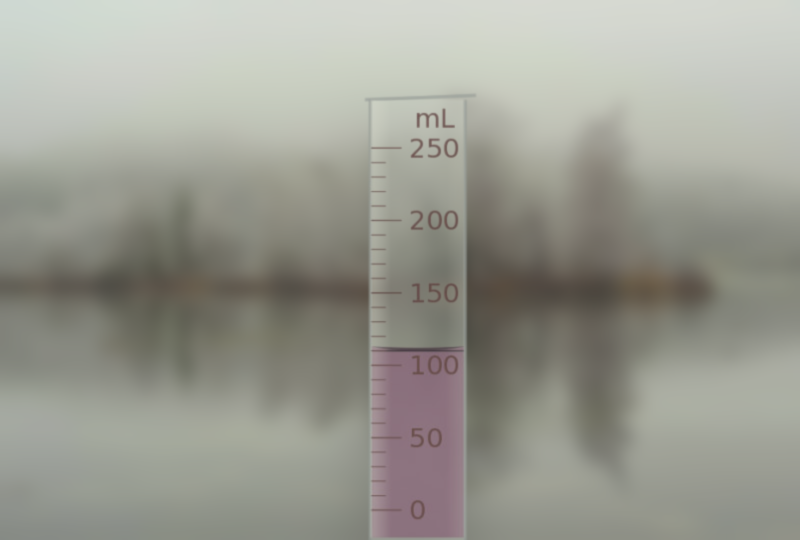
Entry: 110 mL
